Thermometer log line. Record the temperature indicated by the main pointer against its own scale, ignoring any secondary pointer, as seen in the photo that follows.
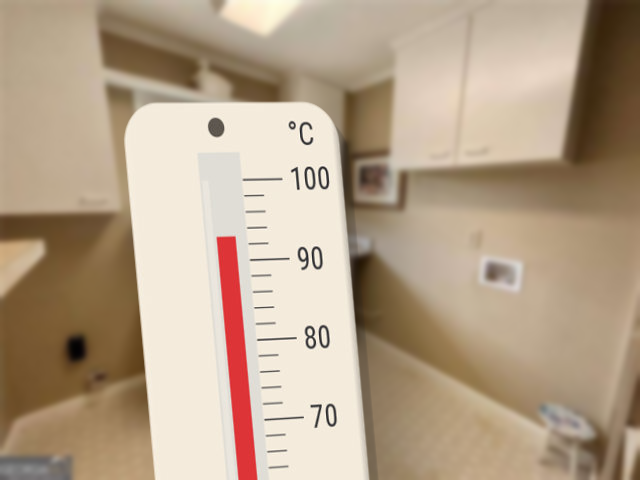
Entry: 93 °C
